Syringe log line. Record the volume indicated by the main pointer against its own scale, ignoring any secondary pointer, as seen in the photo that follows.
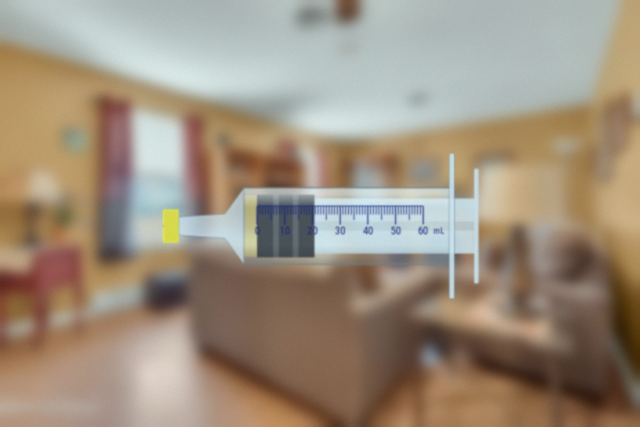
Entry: 0 mL
